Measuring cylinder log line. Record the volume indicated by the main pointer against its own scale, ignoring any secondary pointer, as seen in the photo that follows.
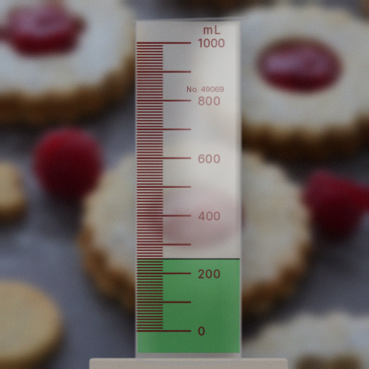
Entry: 250 mL
